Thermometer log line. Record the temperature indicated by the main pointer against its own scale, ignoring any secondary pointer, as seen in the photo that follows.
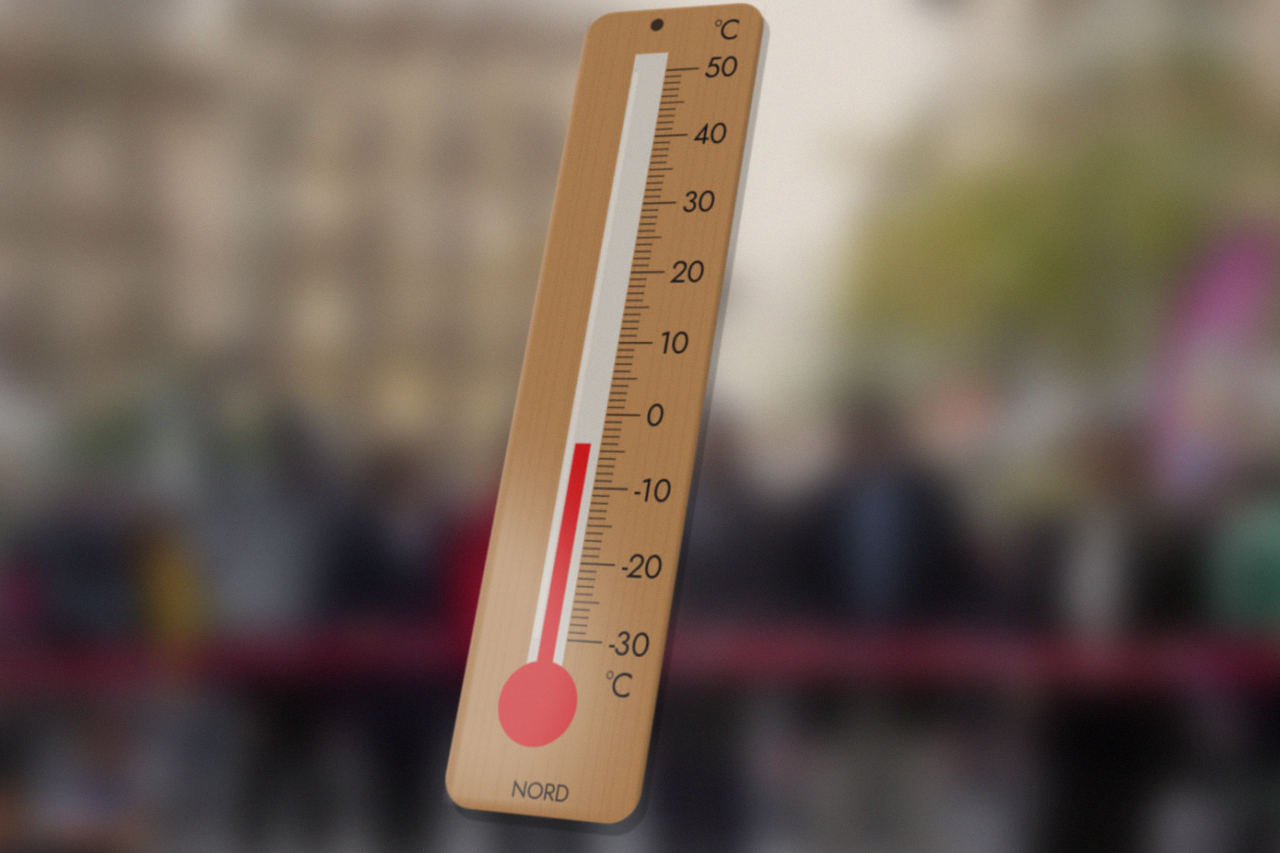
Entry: -4 °C
